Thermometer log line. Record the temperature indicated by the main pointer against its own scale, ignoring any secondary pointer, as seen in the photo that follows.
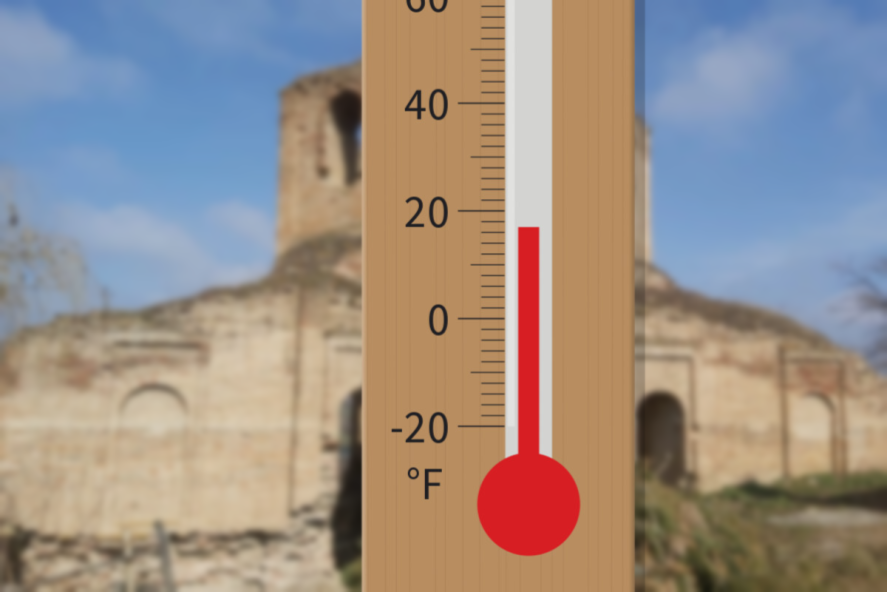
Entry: 17 °F
